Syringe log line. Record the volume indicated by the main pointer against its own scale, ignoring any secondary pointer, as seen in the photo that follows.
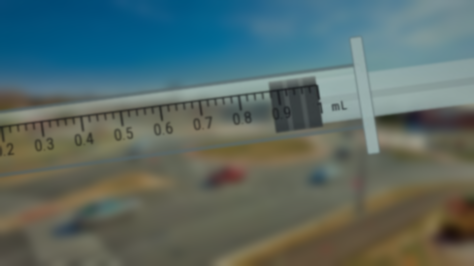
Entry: 0.88 mL
